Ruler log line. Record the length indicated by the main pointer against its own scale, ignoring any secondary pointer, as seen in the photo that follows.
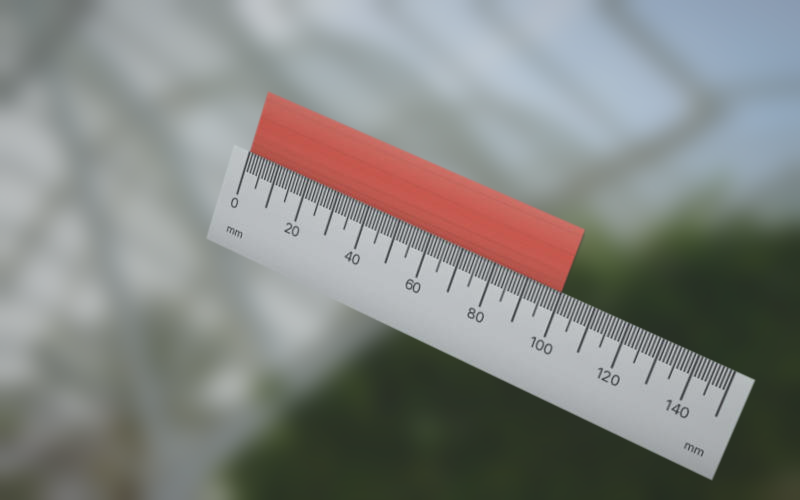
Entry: 100 mm
